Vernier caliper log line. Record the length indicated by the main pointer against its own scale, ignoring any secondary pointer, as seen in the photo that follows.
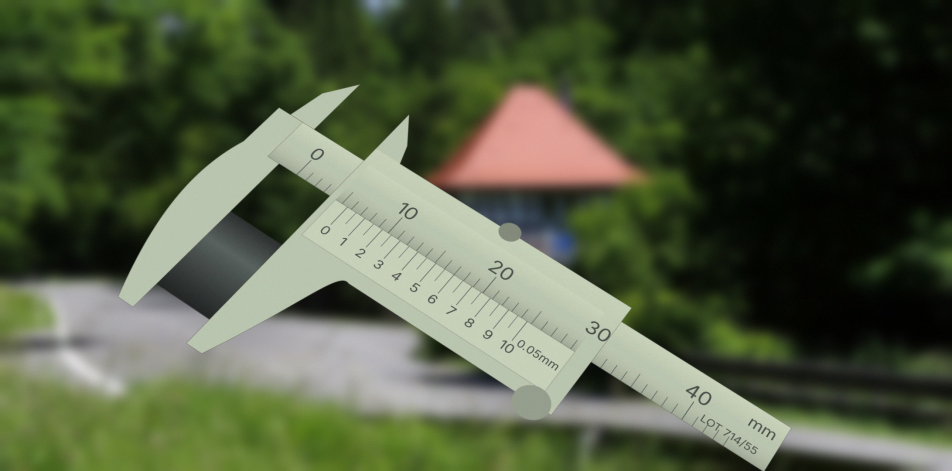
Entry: 5.6 mm
